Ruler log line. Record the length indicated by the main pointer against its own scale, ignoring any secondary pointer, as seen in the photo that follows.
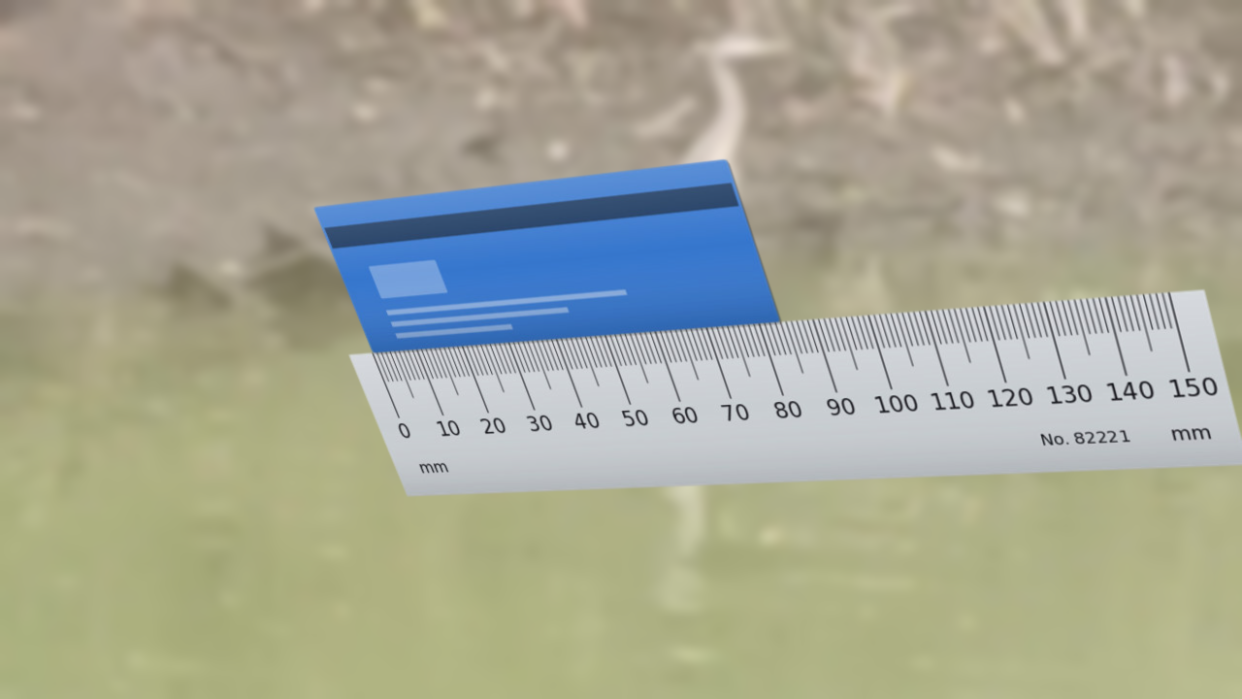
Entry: 84 mm
